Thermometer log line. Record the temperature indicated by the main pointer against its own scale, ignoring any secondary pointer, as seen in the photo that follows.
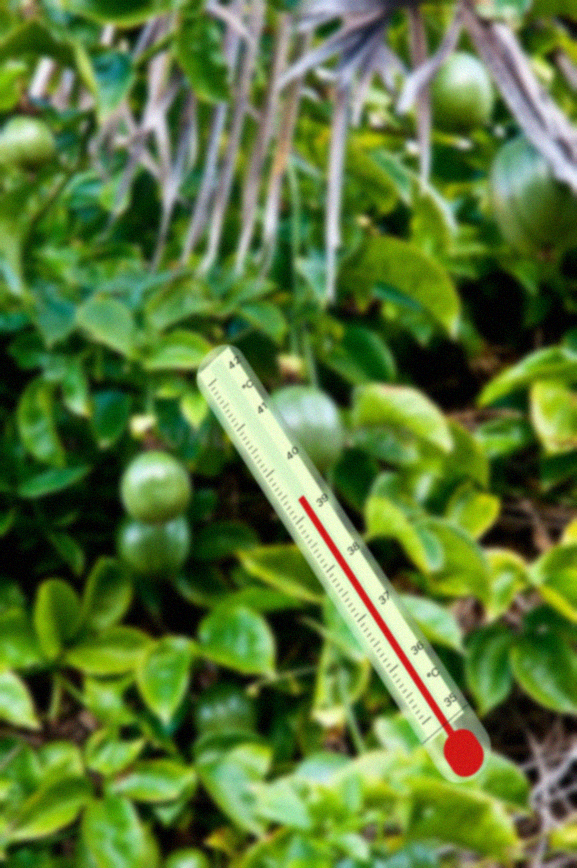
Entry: 39.3 °C
